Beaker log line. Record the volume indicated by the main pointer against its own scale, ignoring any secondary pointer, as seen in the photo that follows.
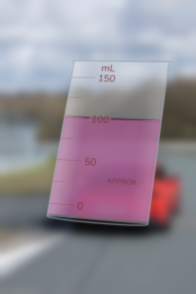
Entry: 100 mL
